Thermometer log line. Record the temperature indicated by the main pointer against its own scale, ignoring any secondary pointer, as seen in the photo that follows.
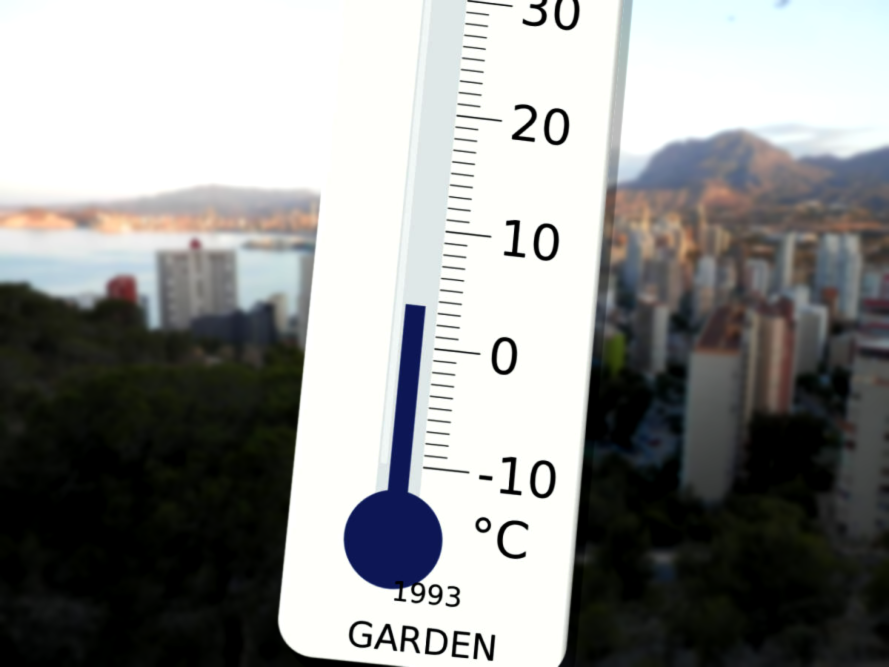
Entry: 3.5 °C
